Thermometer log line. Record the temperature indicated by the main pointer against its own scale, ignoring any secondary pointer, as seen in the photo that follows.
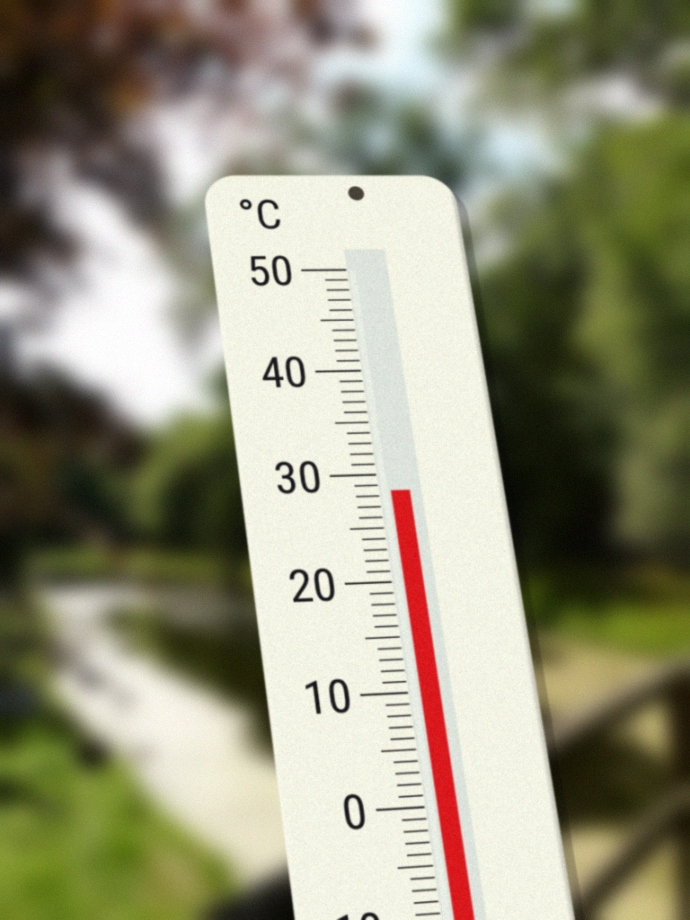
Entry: 28.5 °C
